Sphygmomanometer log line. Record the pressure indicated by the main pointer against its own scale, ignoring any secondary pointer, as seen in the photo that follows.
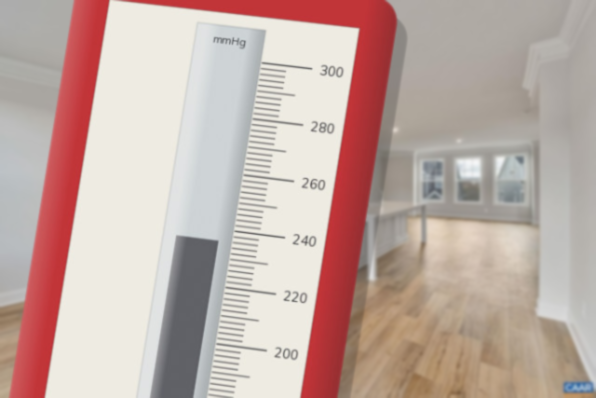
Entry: 236 mmHg
